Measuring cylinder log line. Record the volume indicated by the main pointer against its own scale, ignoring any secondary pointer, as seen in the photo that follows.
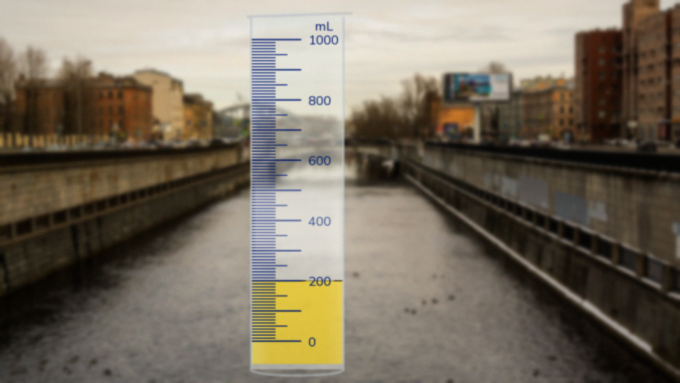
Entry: 200 mL
